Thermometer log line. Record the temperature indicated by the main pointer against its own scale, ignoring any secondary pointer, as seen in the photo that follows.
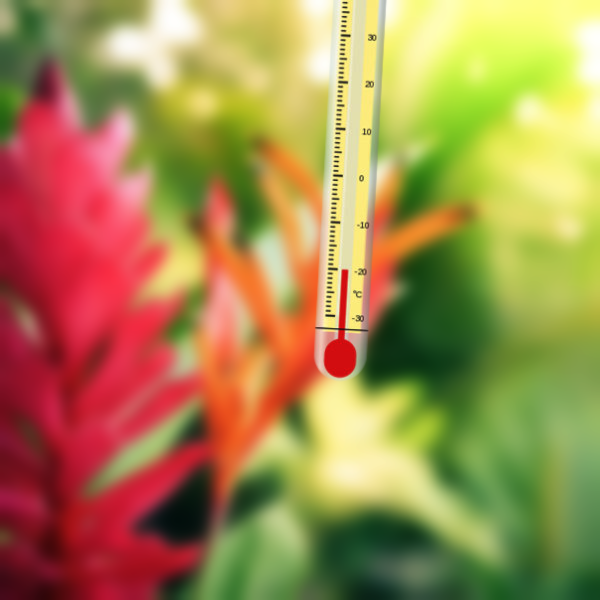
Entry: -20 °C
